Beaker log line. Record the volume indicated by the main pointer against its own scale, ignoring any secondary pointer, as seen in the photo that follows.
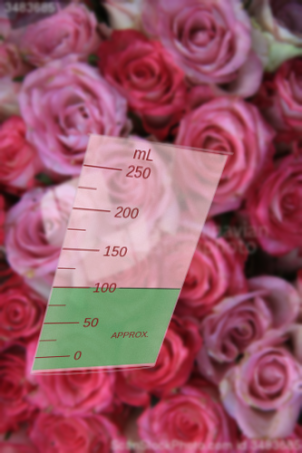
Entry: 100 mL
